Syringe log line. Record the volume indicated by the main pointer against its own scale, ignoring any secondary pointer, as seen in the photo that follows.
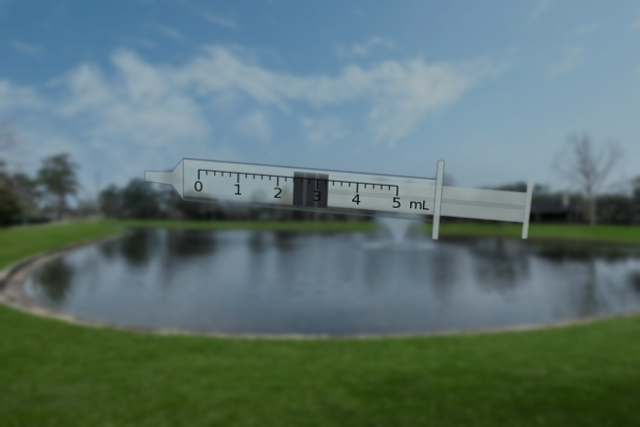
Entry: 2.4 mL
